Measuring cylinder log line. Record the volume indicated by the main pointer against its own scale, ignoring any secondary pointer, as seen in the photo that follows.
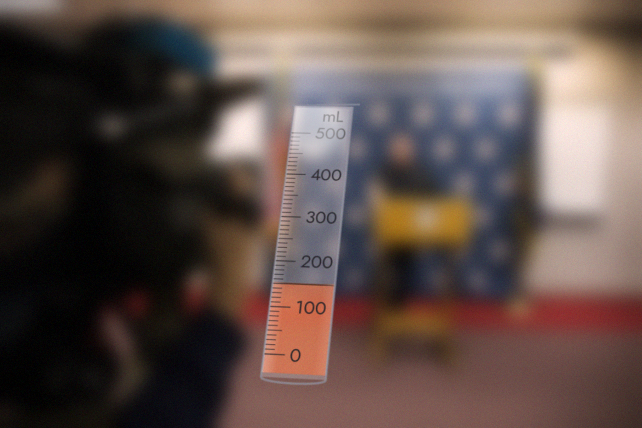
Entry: 150 mL
